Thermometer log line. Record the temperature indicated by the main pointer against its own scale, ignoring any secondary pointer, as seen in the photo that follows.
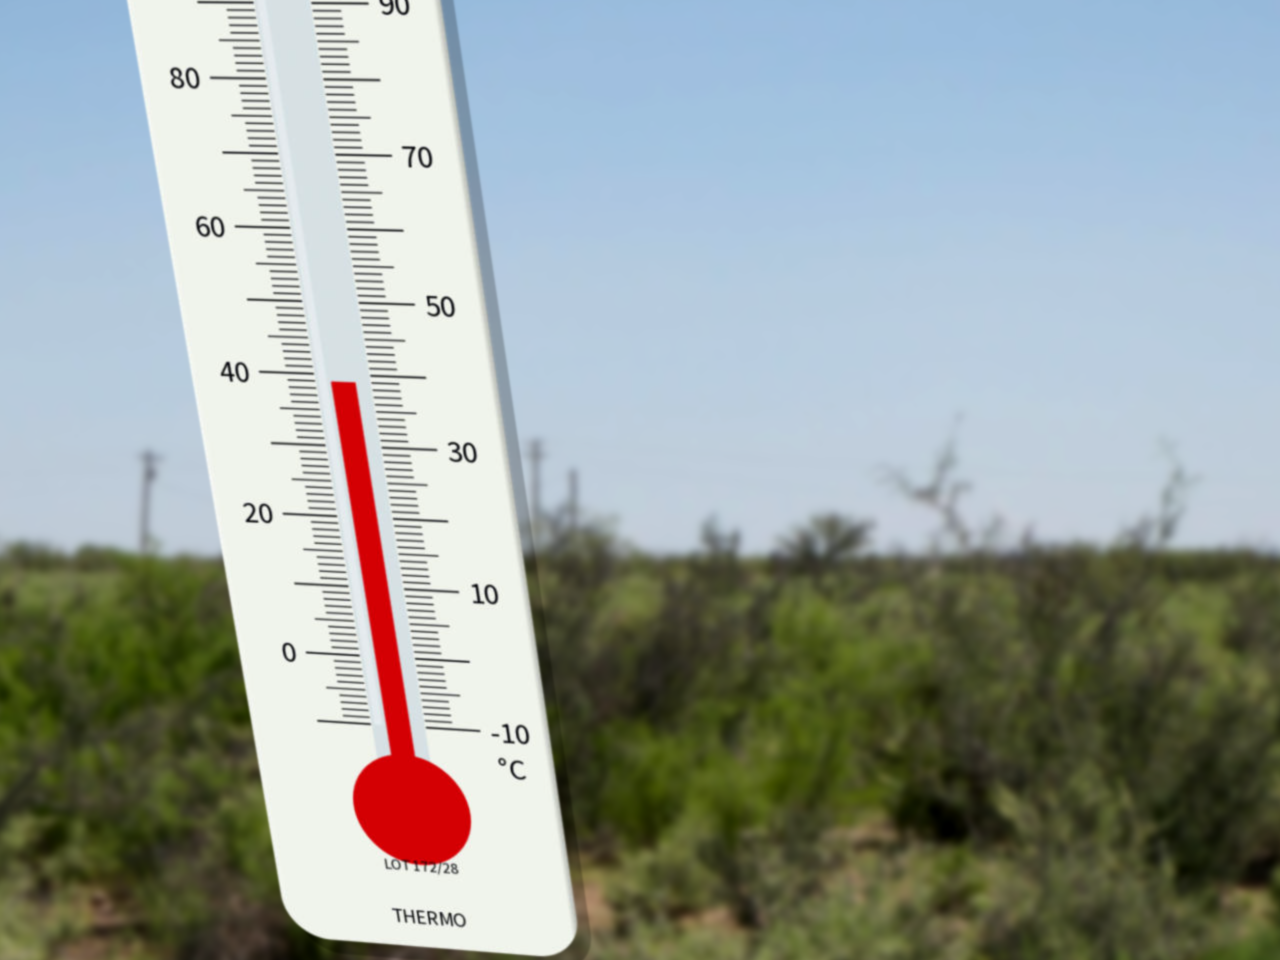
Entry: 39 °C
